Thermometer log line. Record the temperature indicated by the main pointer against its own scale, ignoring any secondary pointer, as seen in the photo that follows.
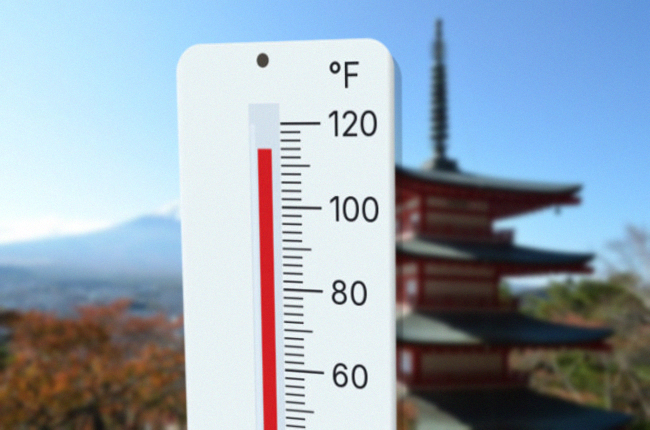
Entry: 114 °F
